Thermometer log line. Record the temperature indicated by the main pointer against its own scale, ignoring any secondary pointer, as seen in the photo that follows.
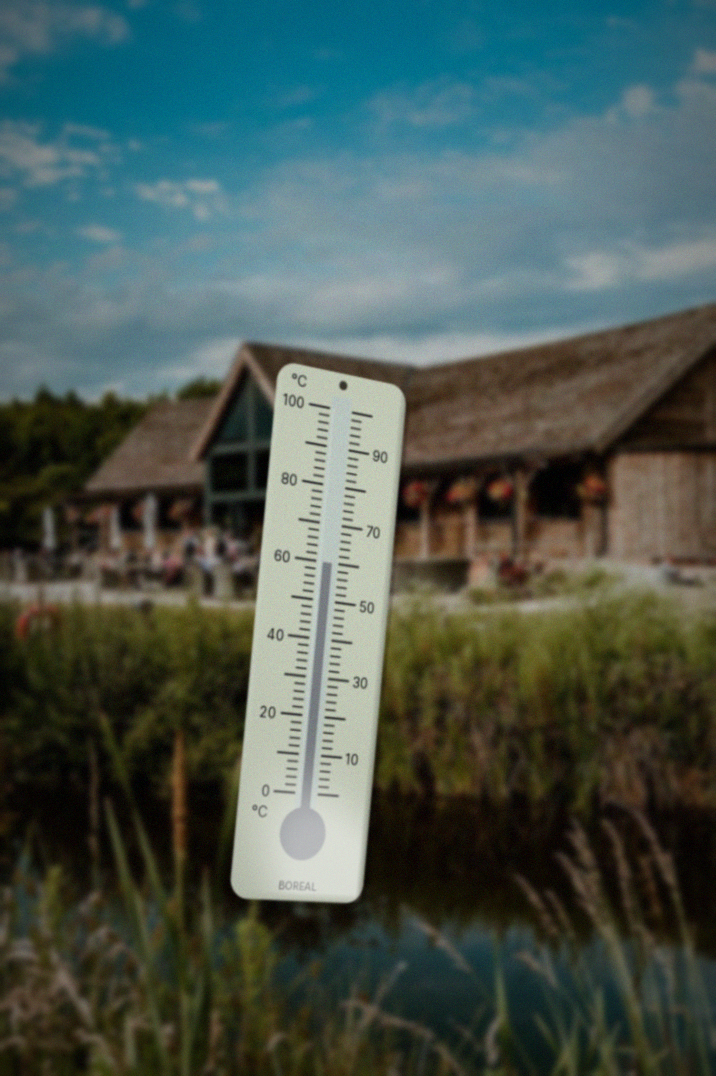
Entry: 60 °C
